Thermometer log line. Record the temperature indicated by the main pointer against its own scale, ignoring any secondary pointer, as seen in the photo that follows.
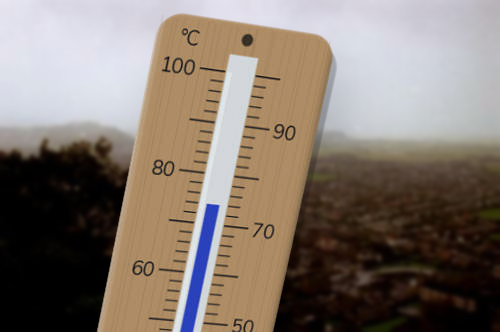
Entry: 74 °C
